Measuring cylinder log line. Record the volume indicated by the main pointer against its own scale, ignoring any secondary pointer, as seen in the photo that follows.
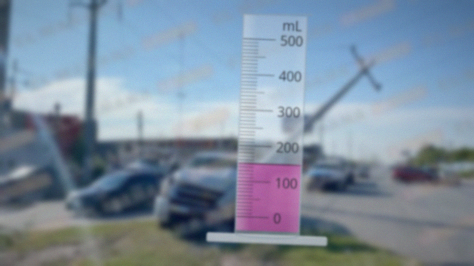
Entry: 150 mL
